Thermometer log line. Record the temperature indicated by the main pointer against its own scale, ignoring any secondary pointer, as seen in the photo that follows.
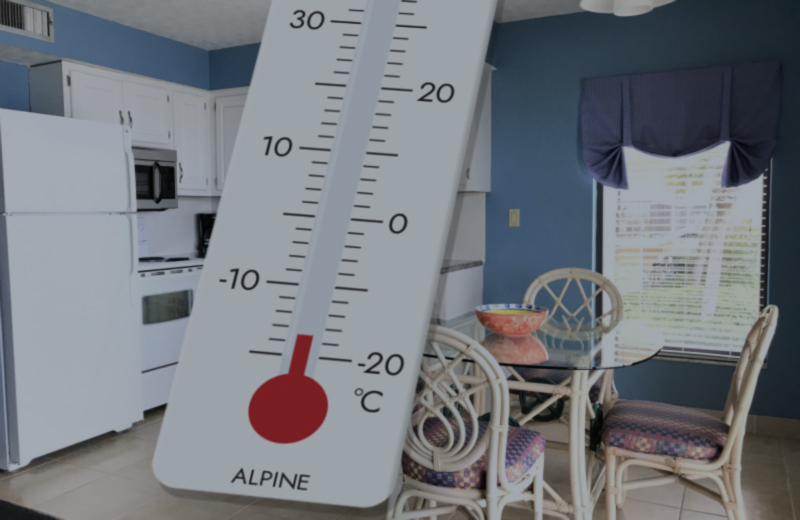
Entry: -17 °C
